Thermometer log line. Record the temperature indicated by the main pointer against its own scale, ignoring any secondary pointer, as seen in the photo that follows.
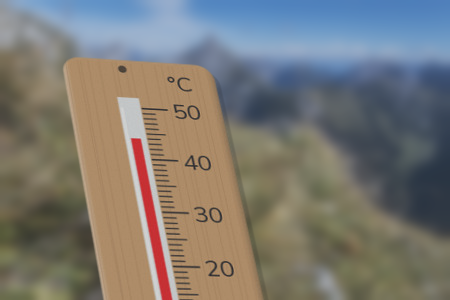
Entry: 44 °C
